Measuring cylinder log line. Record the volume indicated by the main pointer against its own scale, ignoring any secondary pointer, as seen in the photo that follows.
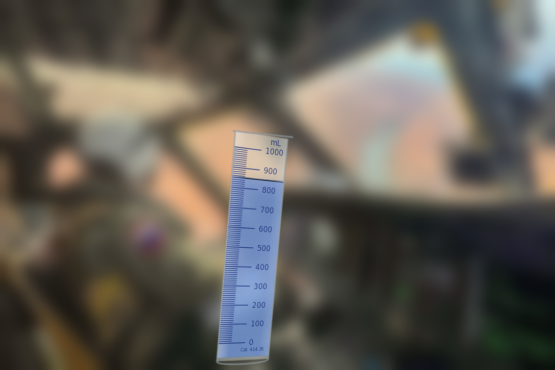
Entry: 850 mL
